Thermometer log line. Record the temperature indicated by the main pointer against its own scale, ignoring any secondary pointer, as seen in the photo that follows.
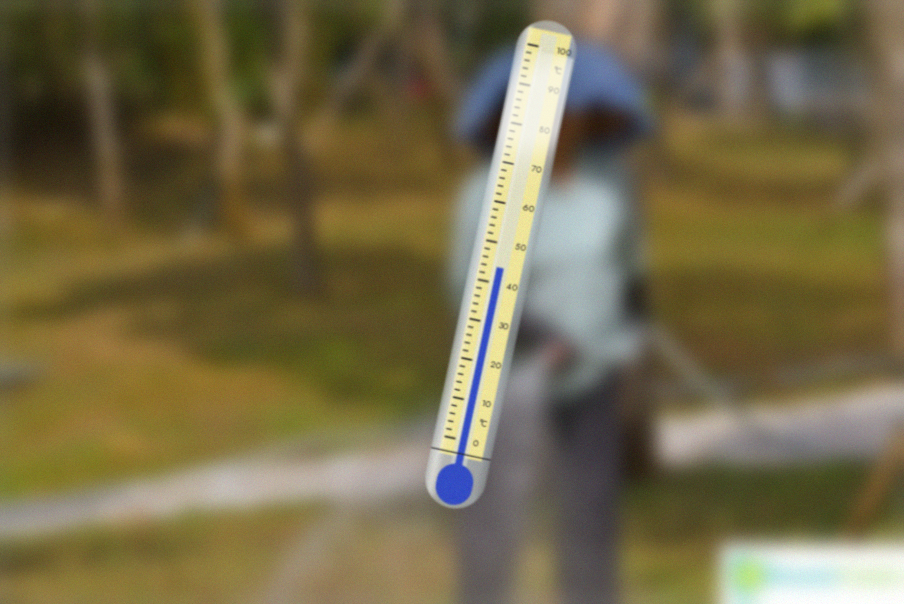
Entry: 44 °C
